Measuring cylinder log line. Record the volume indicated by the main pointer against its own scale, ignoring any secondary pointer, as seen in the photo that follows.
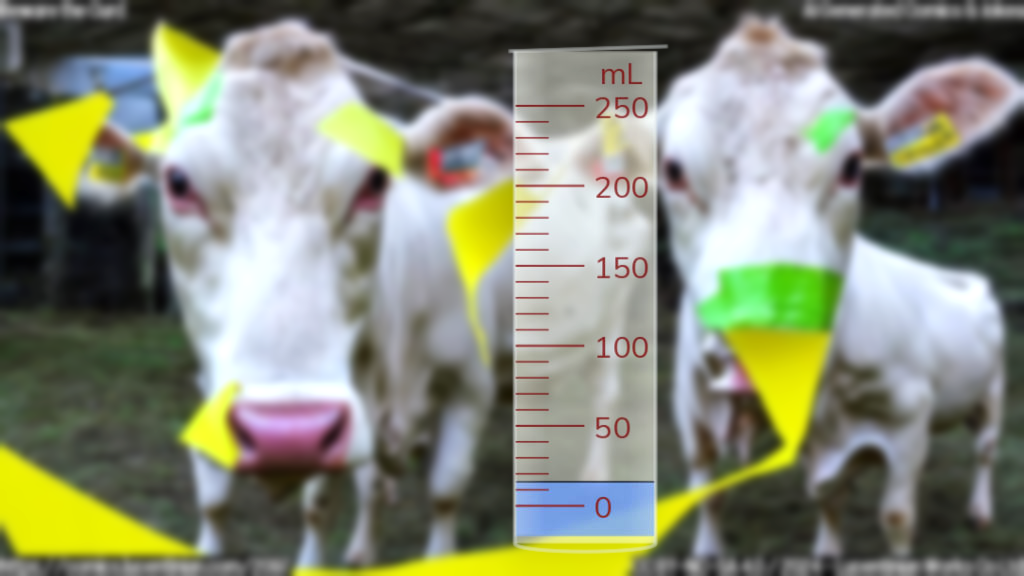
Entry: 15 mL
